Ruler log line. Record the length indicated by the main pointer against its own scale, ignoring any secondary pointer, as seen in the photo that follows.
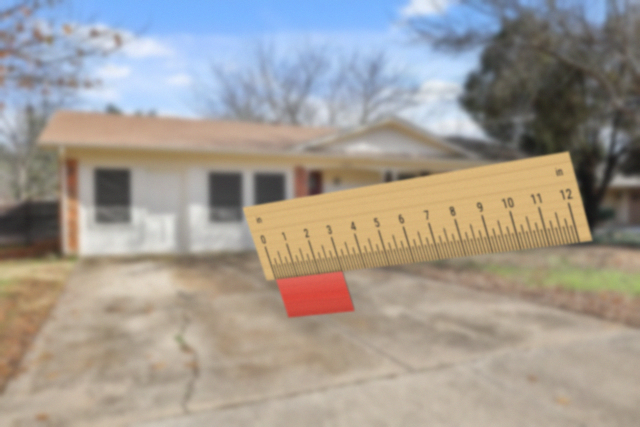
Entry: 3 in
